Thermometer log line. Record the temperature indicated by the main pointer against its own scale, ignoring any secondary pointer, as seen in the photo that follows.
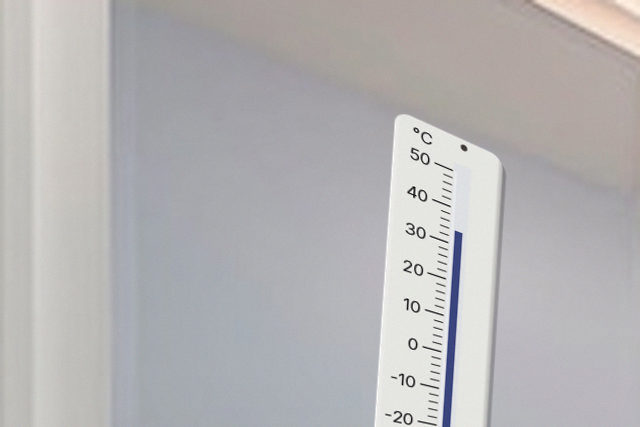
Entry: 34 °C
